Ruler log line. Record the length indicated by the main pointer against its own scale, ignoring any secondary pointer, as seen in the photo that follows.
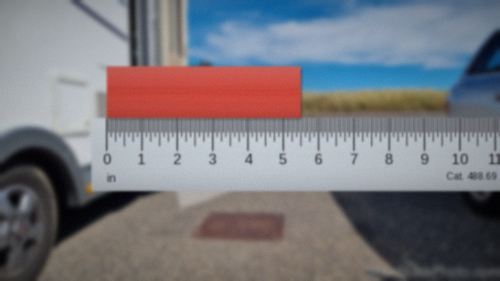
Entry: 5.5 in
